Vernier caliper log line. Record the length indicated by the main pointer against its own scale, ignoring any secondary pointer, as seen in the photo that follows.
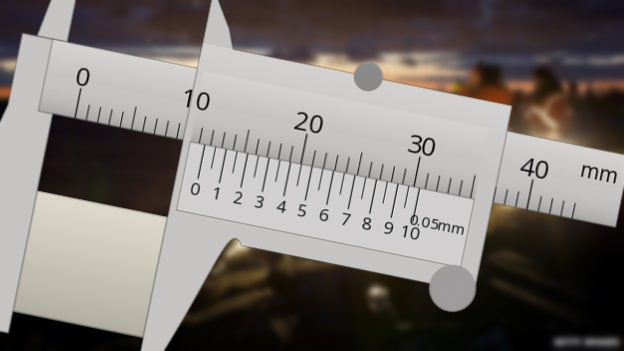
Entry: 11.5 mm
